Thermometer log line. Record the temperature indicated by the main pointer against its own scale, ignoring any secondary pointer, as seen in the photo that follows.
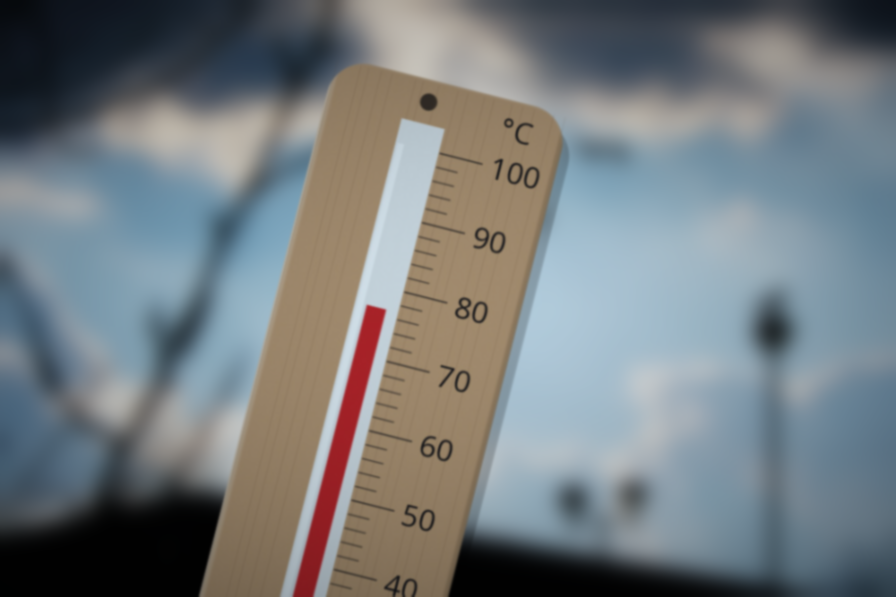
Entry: 77 °C
